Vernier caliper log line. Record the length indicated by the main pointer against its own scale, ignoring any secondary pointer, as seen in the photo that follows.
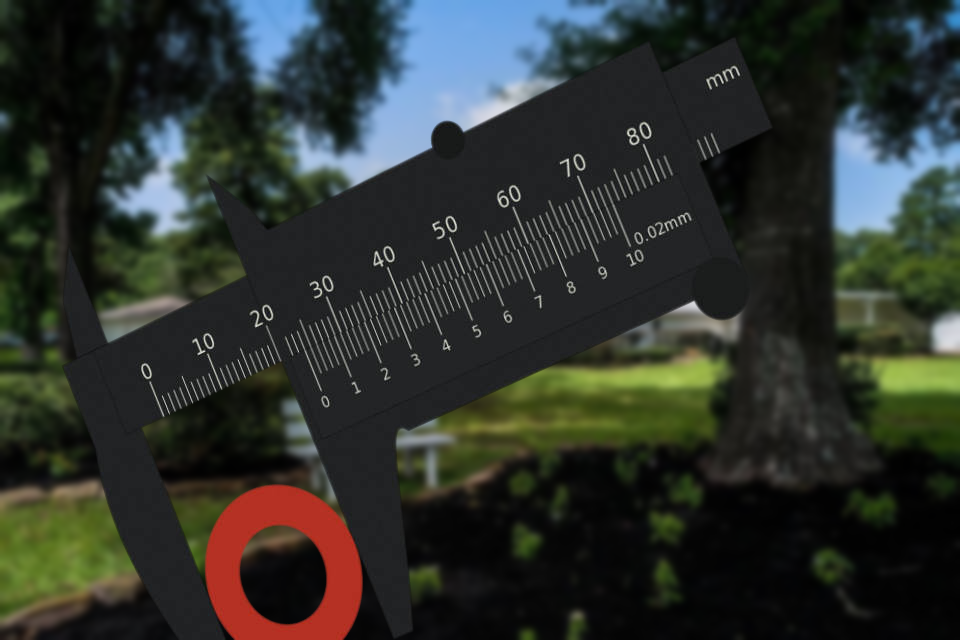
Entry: 24.0 mm
